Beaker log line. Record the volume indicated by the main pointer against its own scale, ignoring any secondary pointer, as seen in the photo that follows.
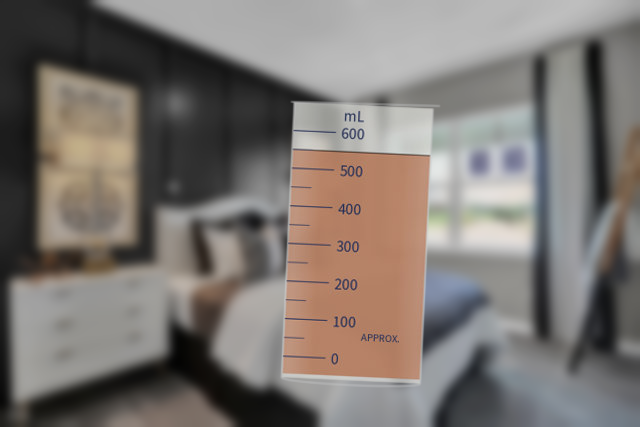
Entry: 550 mL
